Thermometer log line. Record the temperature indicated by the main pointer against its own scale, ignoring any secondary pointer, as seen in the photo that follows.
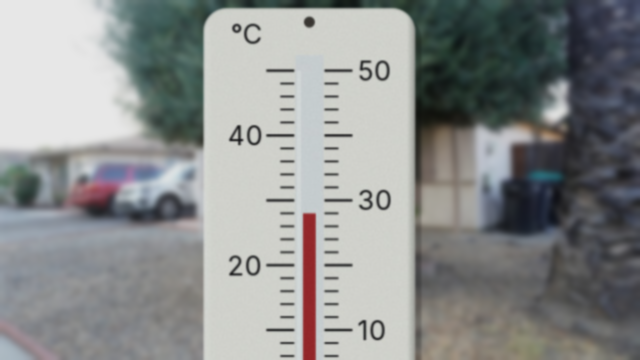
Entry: 28 °C
